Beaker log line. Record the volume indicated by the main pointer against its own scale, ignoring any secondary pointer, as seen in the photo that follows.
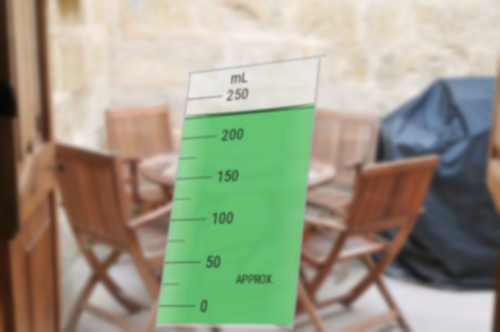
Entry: 225 mL
